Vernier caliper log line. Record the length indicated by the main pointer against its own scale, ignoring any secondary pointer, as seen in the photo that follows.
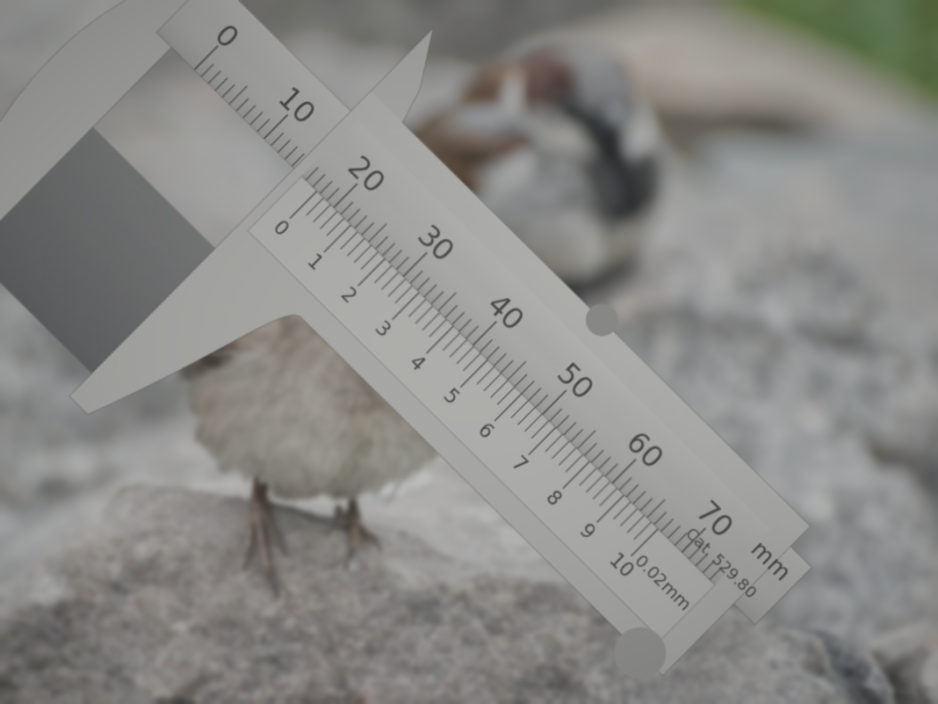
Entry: 17.6 mm
